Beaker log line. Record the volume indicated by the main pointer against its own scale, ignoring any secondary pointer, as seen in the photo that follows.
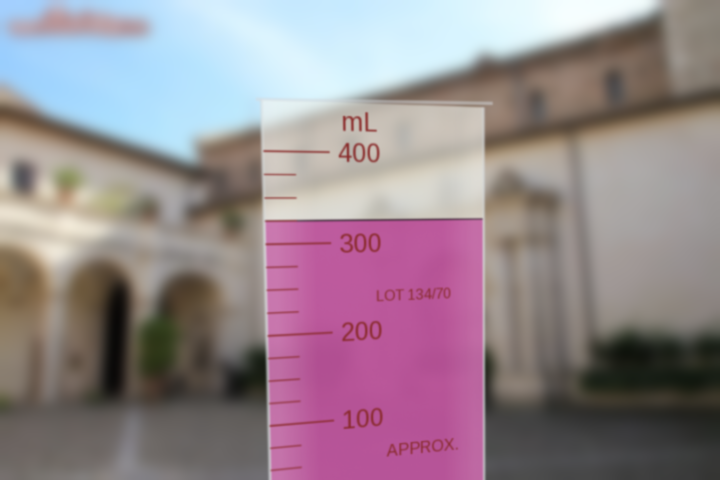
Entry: 325 mL
